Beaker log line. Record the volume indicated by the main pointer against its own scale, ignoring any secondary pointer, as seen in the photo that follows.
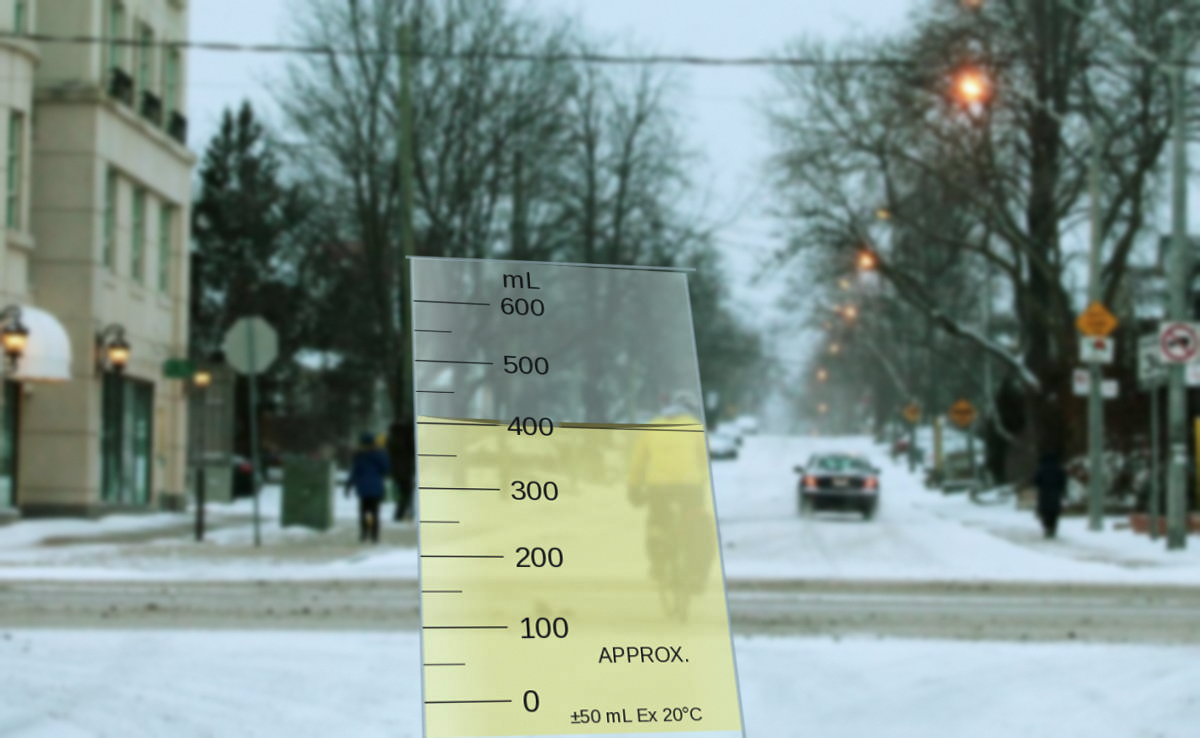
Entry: 400 mL
